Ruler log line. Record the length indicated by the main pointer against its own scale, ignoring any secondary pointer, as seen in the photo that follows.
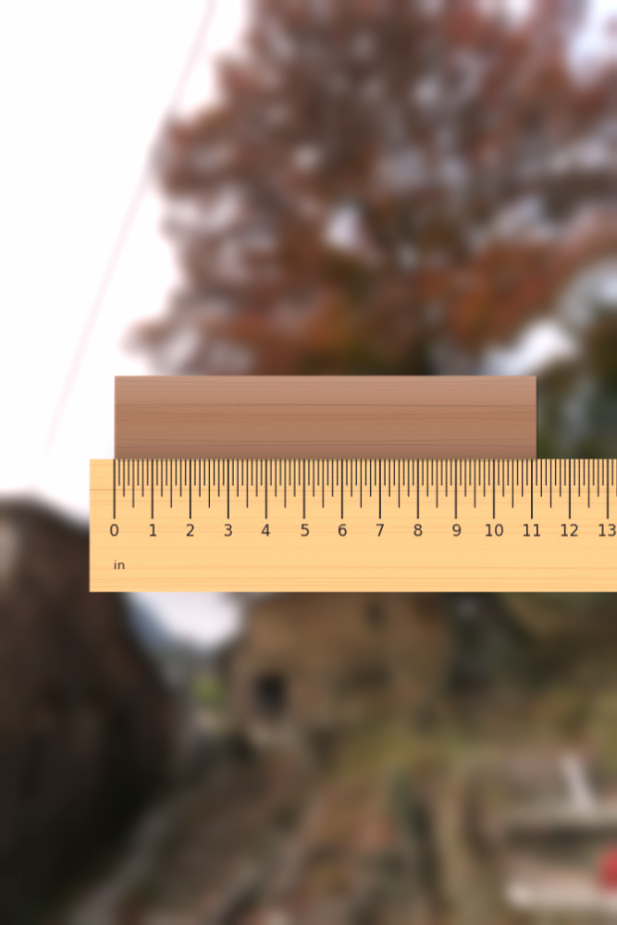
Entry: 11.125 in
